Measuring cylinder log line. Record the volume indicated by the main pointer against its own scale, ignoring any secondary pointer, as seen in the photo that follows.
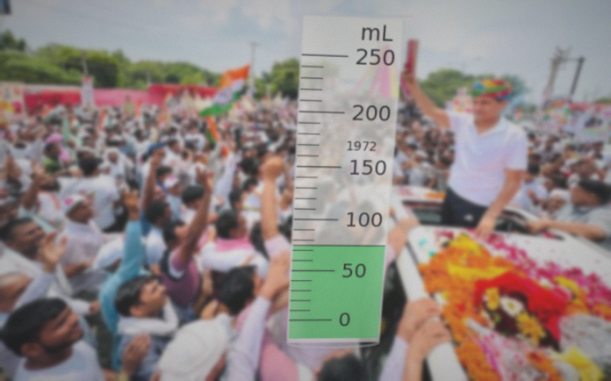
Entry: 75 mL
